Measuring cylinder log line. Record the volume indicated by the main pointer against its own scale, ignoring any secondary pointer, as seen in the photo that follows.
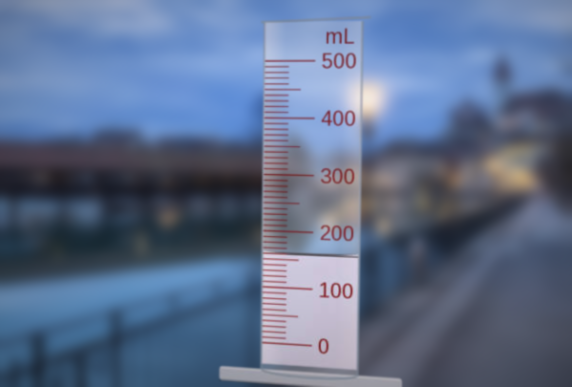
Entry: 160 mL
